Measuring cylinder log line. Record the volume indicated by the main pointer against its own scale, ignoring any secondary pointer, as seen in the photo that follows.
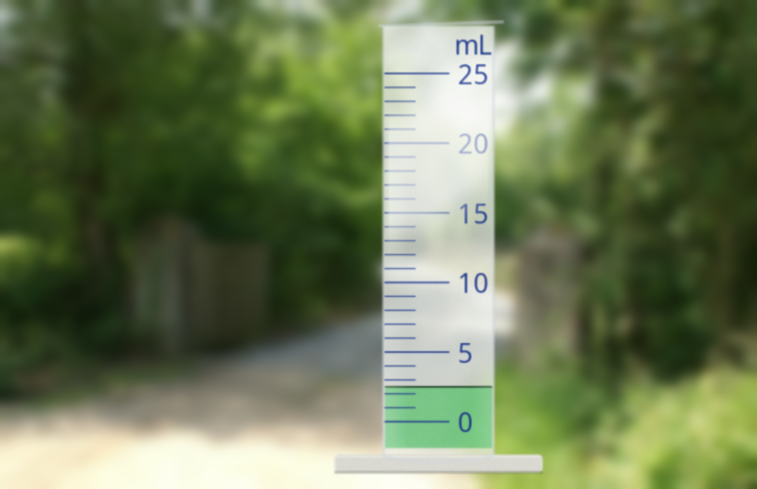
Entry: 2.5 mL
